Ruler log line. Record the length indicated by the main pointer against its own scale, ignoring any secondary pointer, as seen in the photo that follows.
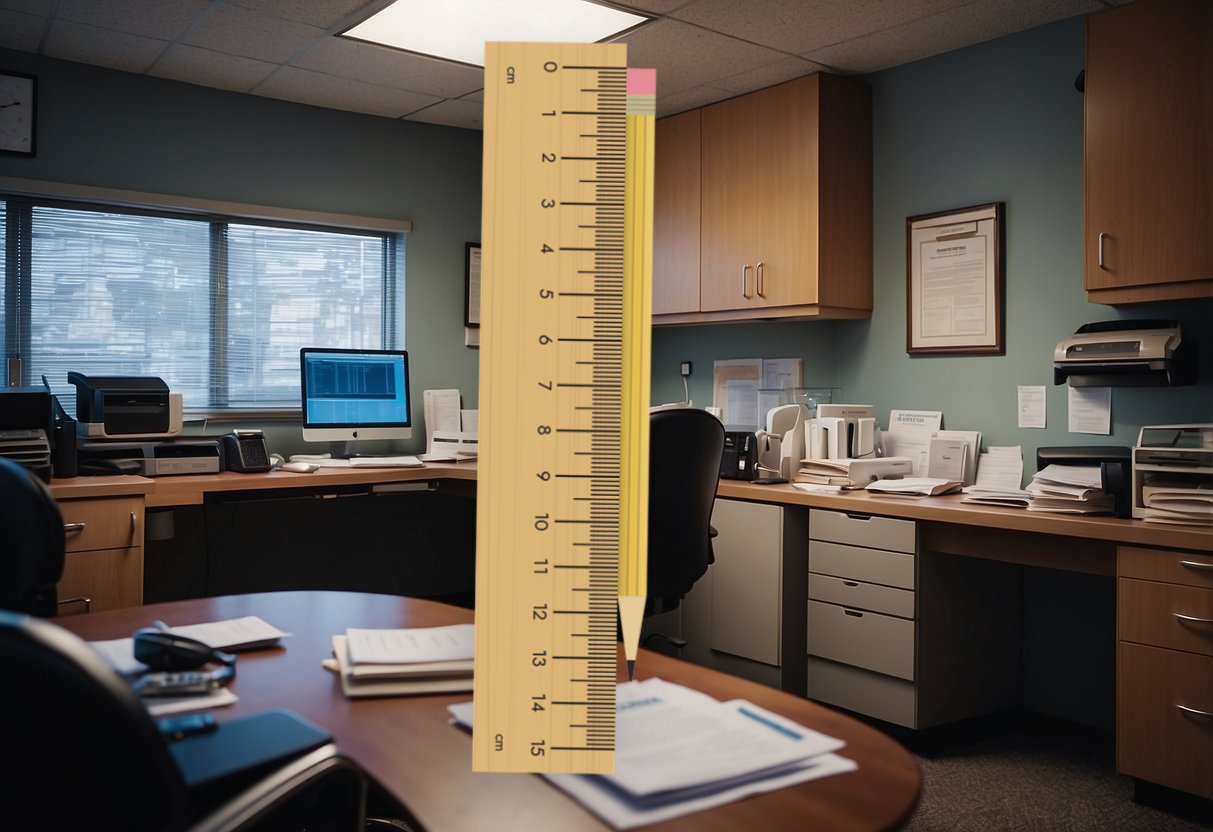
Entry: 13.5 cm
